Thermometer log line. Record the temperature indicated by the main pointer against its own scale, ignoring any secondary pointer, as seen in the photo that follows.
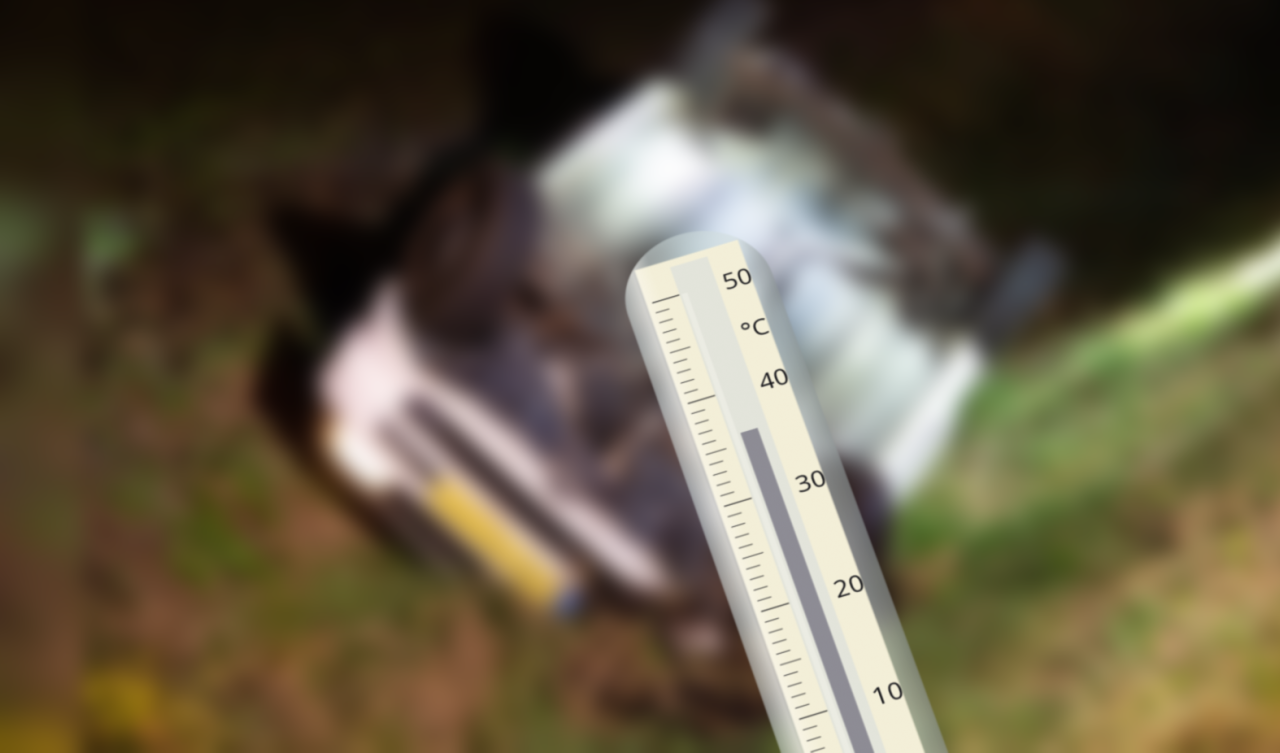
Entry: 36 °C
